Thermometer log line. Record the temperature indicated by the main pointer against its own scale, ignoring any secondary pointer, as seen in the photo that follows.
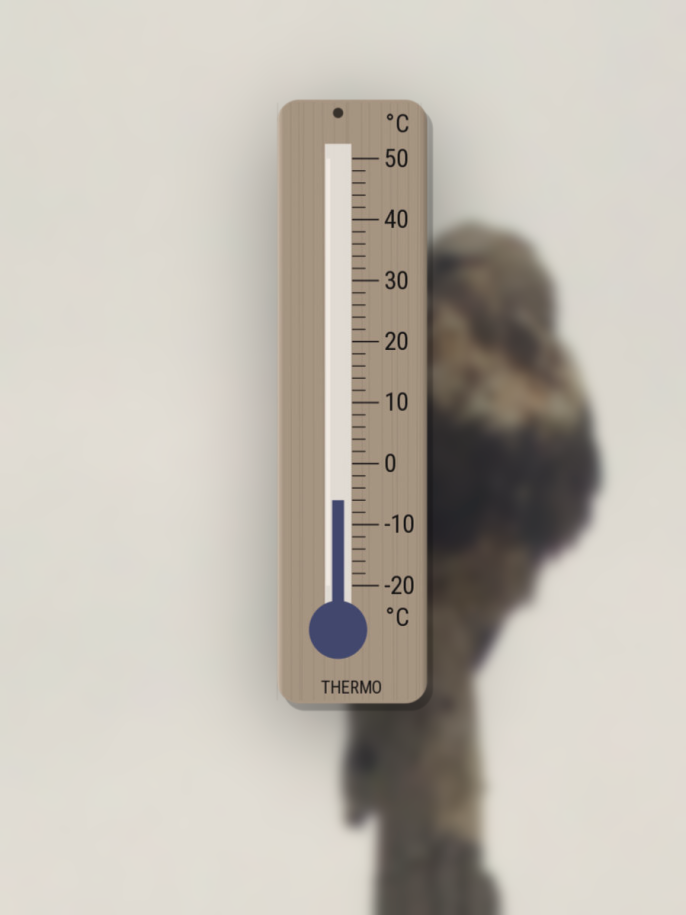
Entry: -6 °C
